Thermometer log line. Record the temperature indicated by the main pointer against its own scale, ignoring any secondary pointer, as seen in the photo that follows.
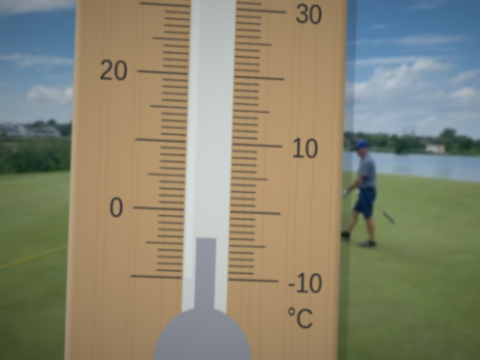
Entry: -4 °C
